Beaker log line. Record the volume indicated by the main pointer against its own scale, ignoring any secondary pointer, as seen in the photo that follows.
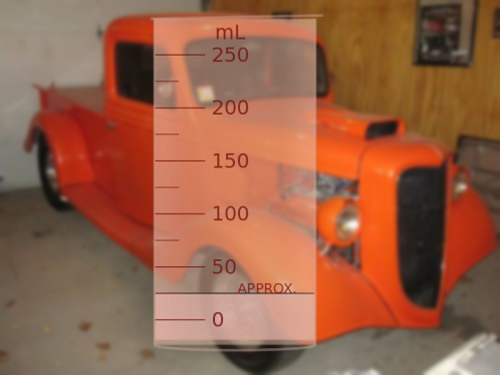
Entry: 25 mL
